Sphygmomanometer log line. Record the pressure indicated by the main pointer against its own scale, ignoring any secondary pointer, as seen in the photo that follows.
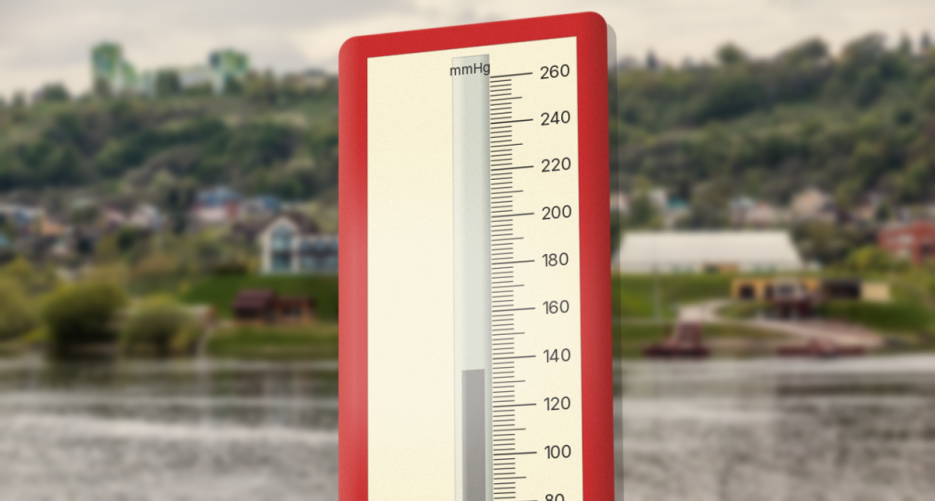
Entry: 136 mmHg
